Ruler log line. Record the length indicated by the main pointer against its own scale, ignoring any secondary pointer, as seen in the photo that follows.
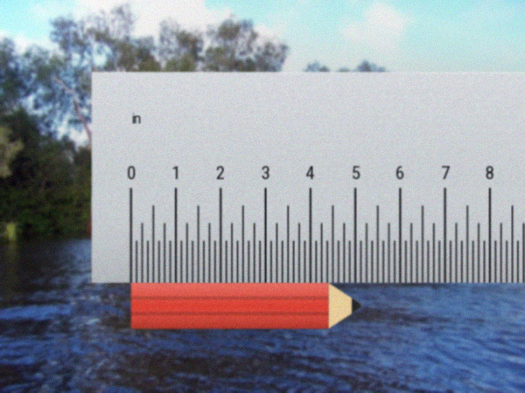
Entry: 5.125 in
